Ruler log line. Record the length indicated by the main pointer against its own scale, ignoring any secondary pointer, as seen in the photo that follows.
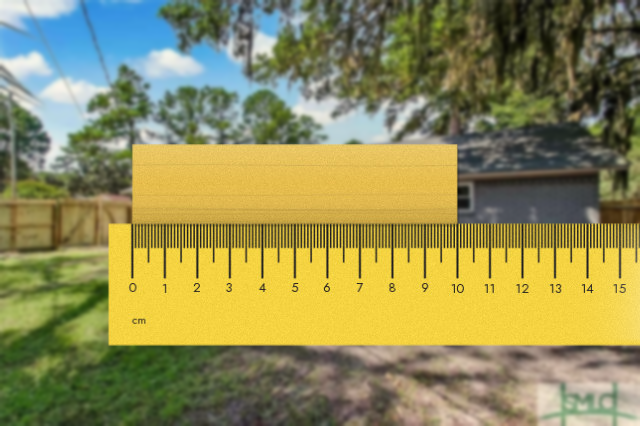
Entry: 10 cm
